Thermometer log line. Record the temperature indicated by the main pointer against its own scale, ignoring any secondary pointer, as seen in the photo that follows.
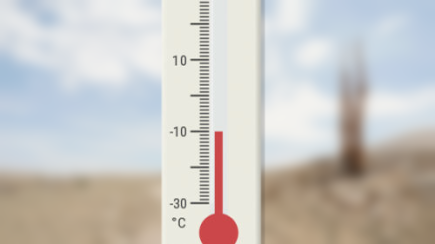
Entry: -10 °C
